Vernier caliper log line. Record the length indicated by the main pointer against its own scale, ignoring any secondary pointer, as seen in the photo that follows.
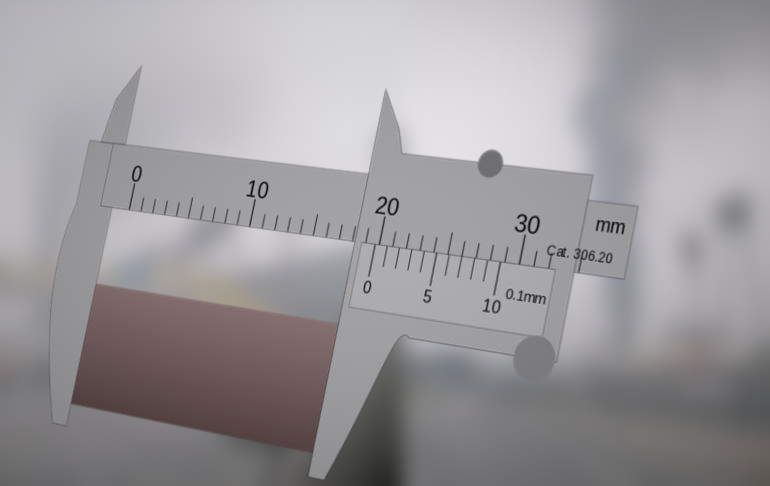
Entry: 19.7 mm
